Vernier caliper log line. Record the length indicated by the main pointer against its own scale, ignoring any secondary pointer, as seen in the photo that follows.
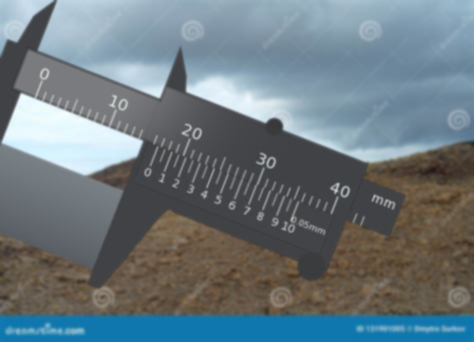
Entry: 16.6 mm
